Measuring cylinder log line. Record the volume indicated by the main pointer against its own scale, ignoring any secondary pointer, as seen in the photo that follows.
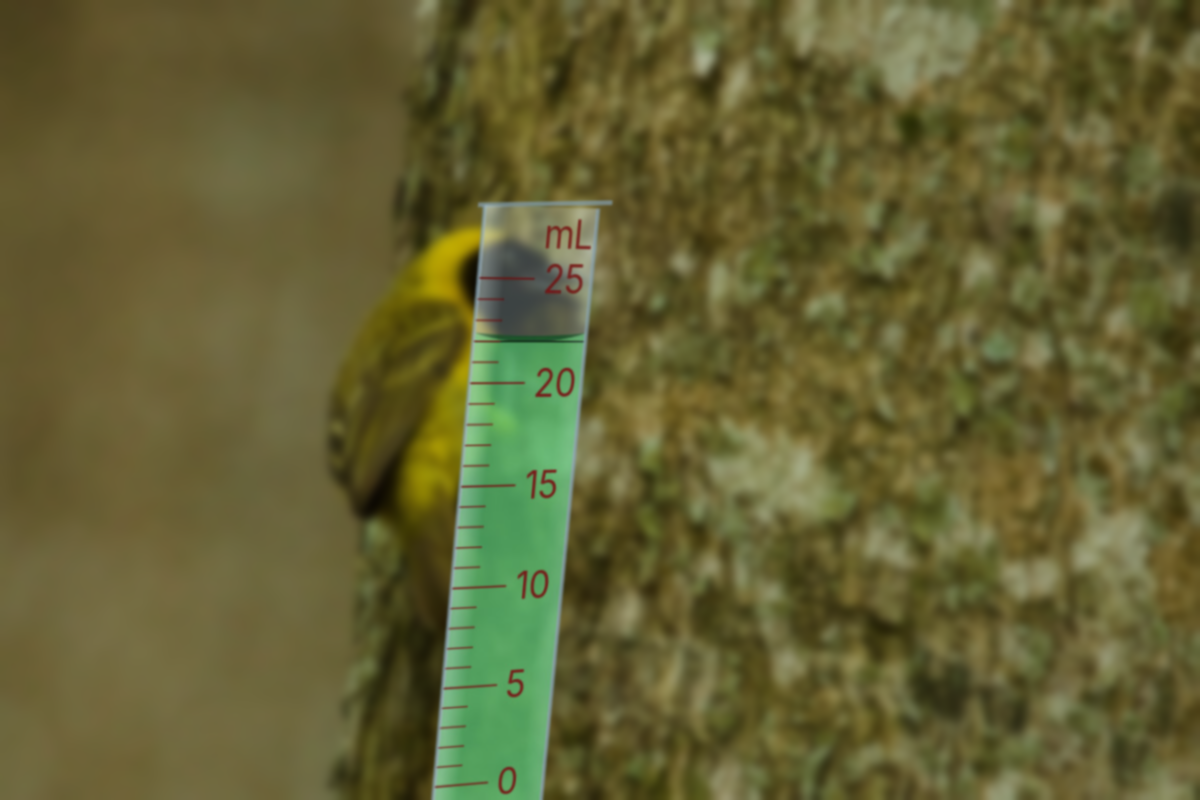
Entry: 22 mL
